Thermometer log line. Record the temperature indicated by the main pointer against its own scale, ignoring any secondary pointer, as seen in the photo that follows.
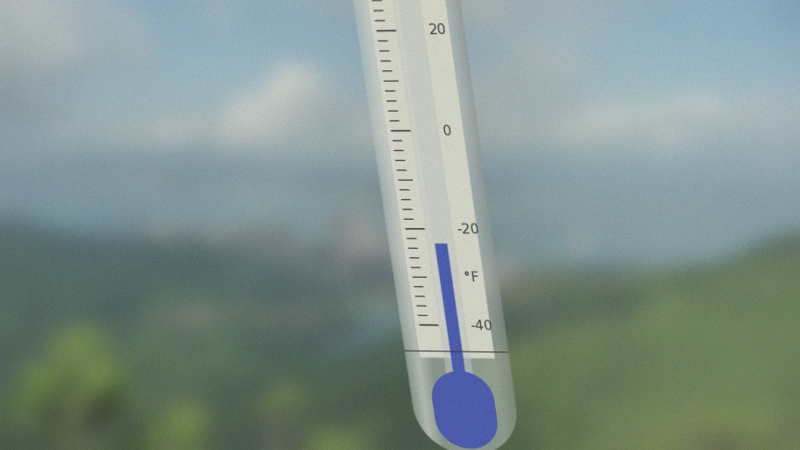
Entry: -23 °F
